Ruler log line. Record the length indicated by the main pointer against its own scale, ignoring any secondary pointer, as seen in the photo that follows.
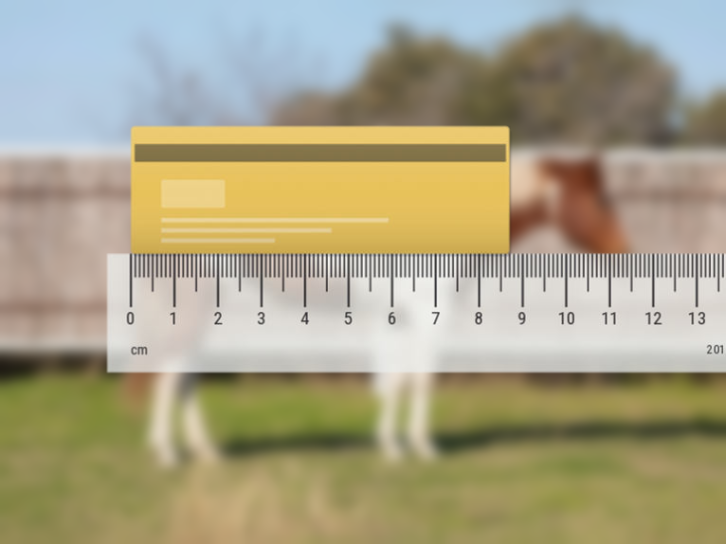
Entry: 8.7 cm
